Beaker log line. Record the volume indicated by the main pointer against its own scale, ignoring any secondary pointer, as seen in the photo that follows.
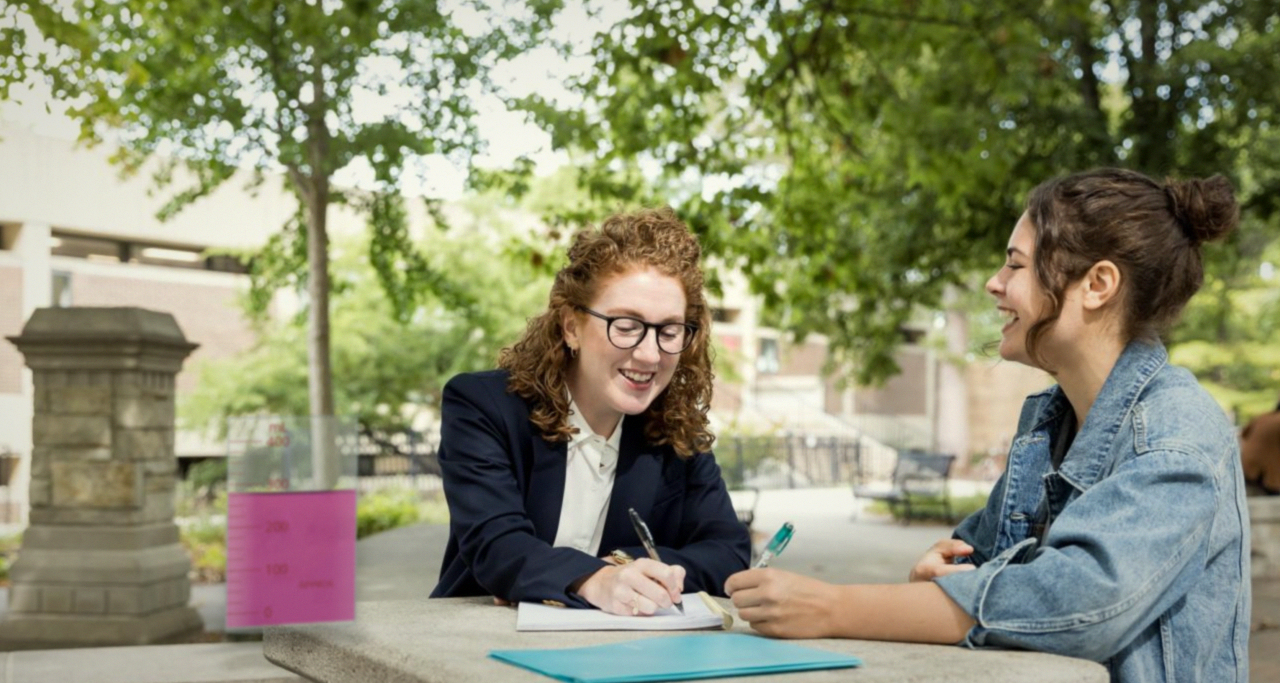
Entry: 275 mL
